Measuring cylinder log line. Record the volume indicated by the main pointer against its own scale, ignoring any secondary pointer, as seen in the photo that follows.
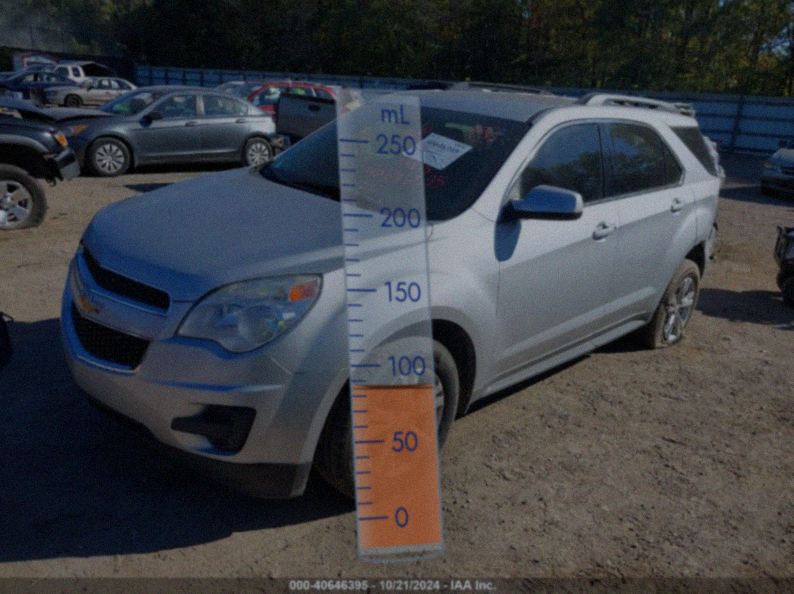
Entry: 85 mL
